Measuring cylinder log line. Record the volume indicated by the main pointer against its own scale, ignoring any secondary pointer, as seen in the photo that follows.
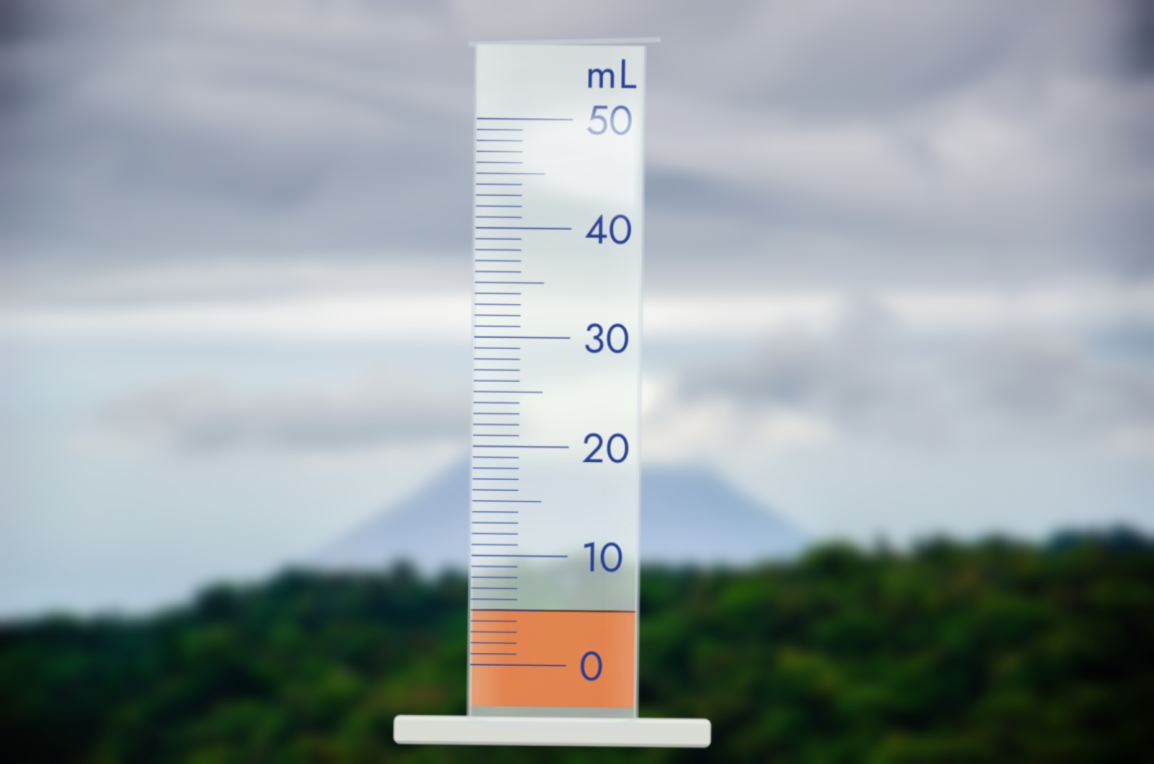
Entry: 5 mL
